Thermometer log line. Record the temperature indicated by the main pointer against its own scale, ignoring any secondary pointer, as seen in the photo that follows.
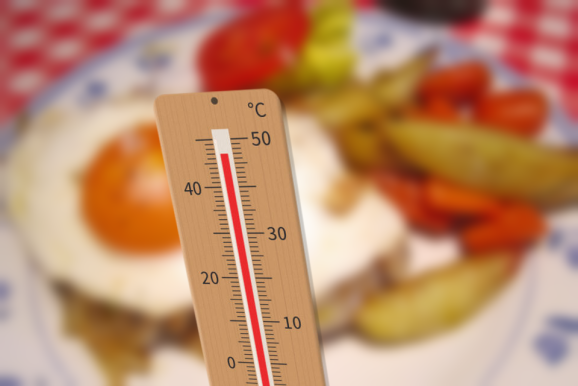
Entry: 47 °C
